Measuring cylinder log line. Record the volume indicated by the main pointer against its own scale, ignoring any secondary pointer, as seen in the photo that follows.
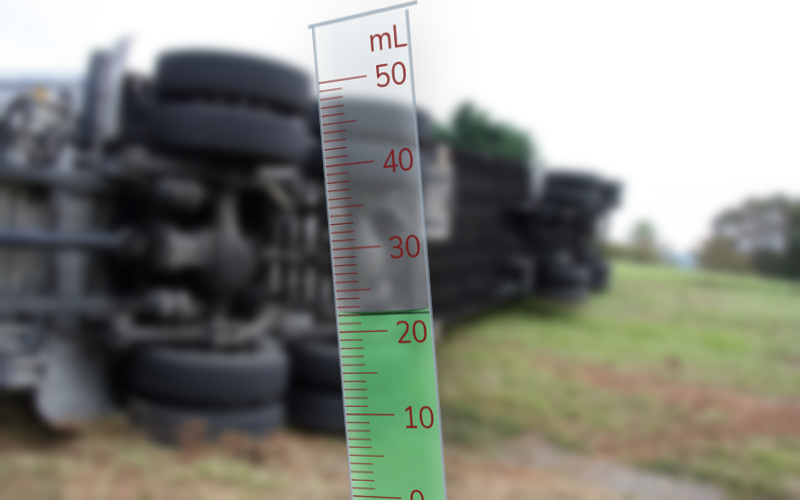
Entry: 22 mL
